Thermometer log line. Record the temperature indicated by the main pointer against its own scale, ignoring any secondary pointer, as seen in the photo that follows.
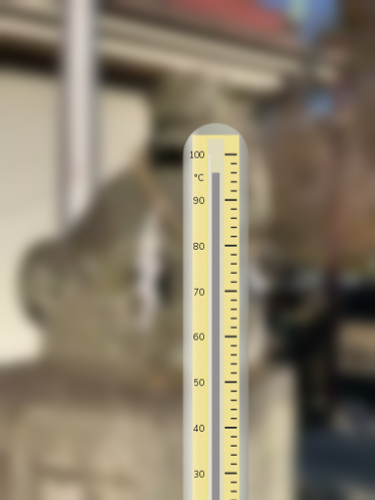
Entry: 96 °C
